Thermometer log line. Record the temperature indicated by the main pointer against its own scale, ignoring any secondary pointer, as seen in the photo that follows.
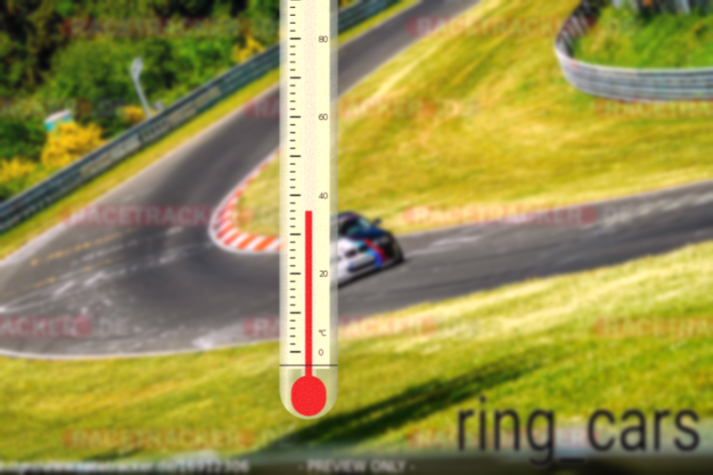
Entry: 36 °C
